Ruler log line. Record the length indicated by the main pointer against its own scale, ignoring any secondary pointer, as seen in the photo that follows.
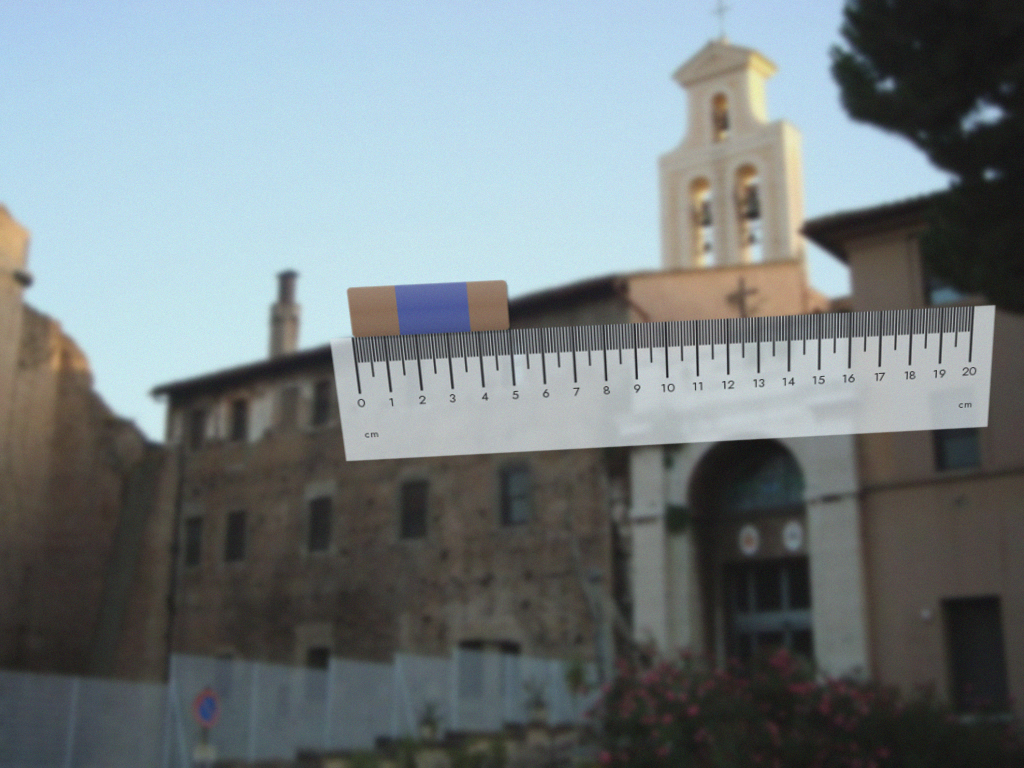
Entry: 5 cm
